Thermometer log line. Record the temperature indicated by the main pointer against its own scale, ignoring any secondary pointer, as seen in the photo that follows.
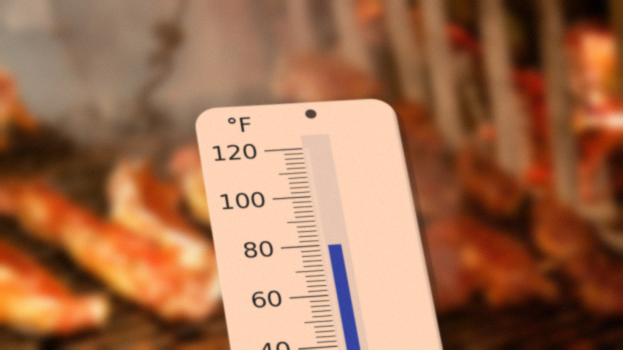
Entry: 80 °F
